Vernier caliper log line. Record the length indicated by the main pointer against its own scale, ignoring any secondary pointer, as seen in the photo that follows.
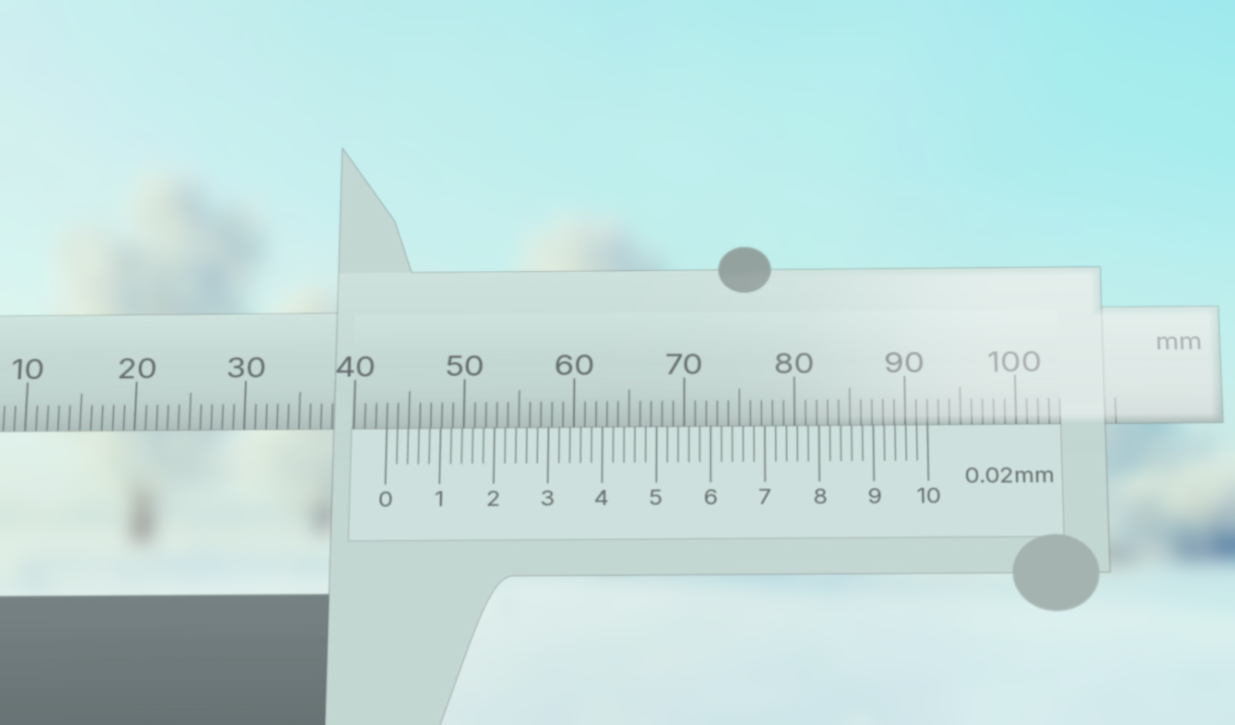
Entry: 43.0 mm
